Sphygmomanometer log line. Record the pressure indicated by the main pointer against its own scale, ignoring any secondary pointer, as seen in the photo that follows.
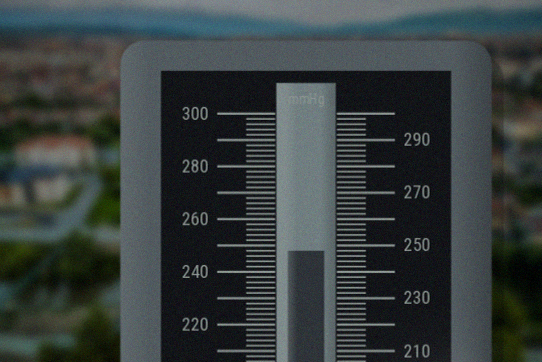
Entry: 248 mmHg
